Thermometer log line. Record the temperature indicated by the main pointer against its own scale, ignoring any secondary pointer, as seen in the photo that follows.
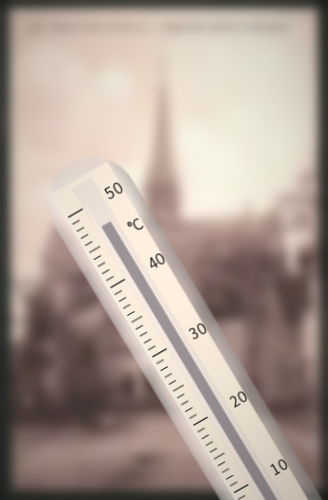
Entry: 47 °C
